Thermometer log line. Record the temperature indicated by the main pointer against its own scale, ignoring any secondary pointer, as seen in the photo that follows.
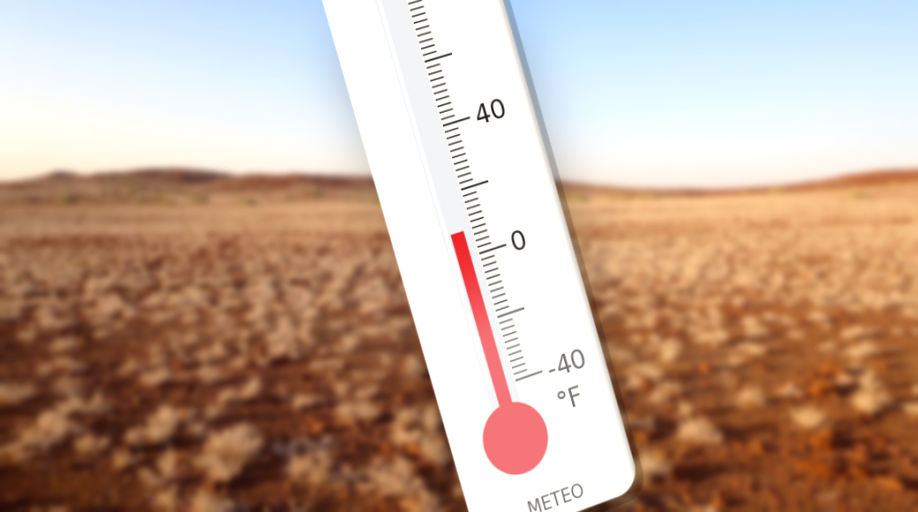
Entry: 8 °F
